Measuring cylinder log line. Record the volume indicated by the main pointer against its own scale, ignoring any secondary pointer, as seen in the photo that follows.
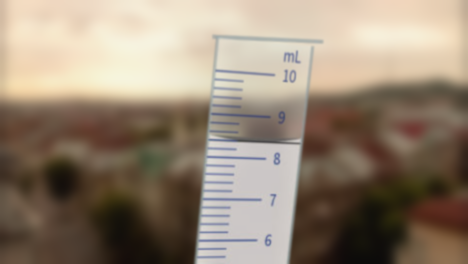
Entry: 8.4 mL
